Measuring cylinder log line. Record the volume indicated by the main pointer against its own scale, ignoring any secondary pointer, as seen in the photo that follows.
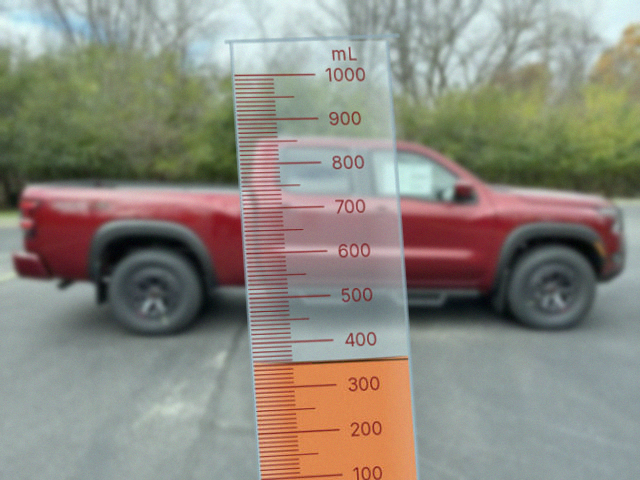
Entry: 350 mL
